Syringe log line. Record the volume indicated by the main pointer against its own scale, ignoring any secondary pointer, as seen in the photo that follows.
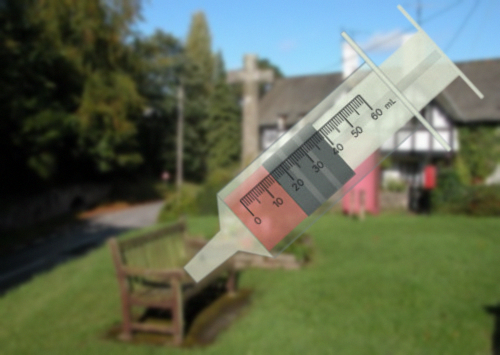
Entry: 15 mL
